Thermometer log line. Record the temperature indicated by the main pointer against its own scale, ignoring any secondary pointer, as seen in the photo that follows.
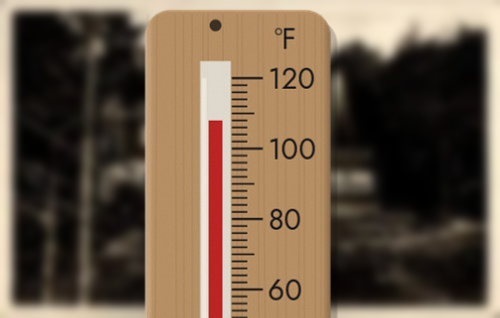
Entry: 108 °F
